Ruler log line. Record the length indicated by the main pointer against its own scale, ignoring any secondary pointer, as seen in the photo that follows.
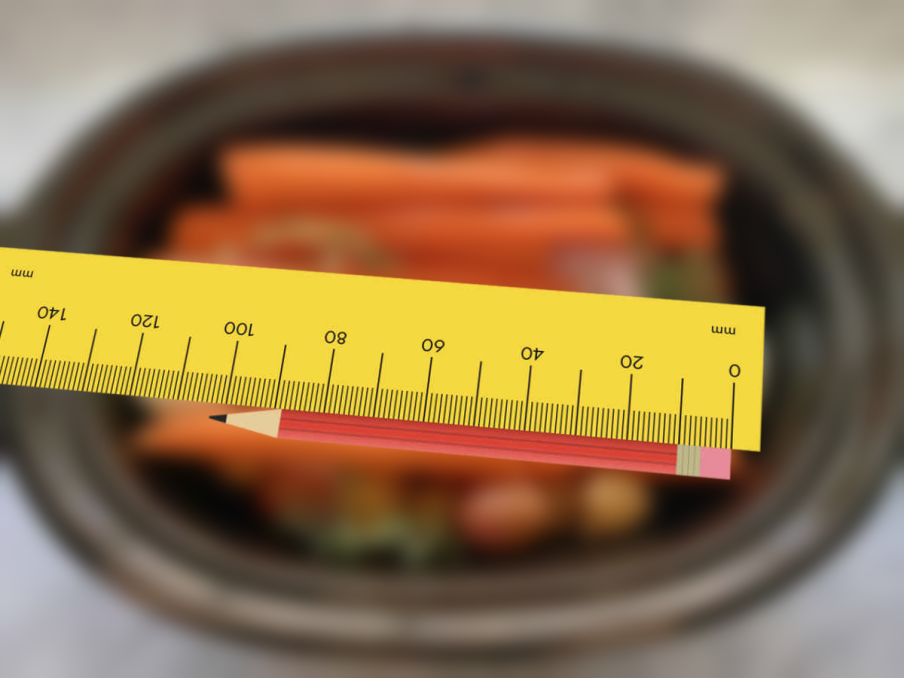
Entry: 103 mm
